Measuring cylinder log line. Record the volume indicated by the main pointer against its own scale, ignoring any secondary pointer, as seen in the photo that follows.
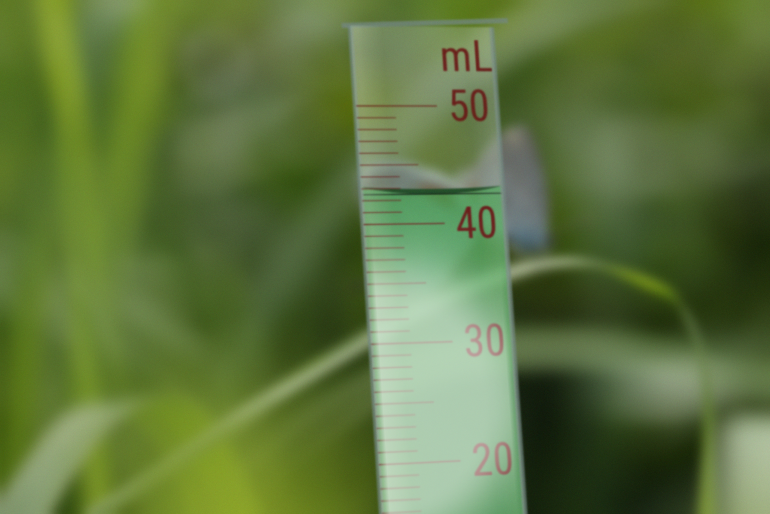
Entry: 42.5 mL
